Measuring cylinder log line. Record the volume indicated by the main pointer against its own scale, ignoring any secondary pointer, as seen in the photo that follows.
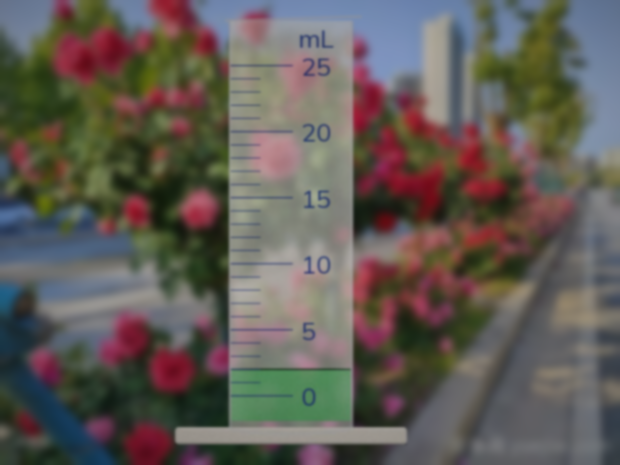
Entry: 2 mL
